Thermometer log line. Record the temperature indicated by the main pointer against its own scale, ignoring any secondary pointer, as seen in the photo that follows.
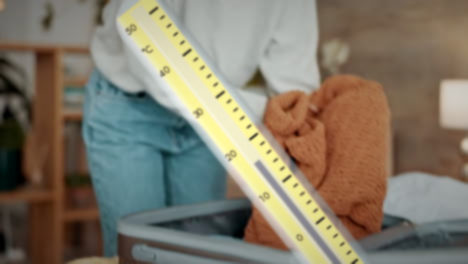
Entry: 16 °C
